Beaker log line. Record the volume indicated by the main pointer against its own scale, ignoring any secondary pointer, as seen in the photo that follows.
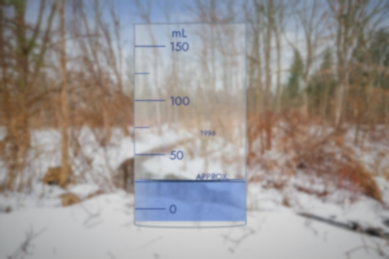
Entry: 25 mL
